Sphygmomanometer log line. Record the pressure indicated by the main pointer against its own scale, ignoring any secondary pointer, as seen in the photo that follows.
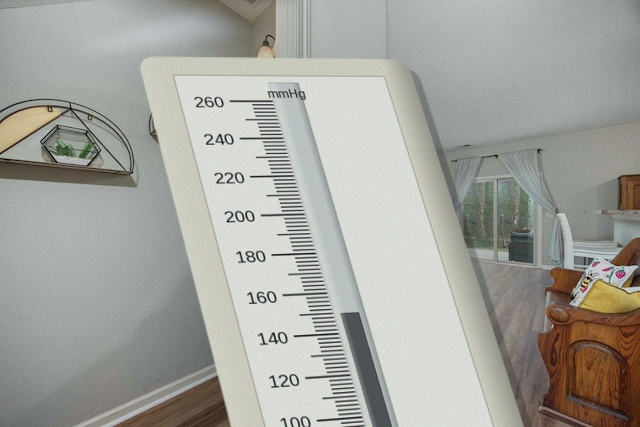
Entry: 150 mmHg
